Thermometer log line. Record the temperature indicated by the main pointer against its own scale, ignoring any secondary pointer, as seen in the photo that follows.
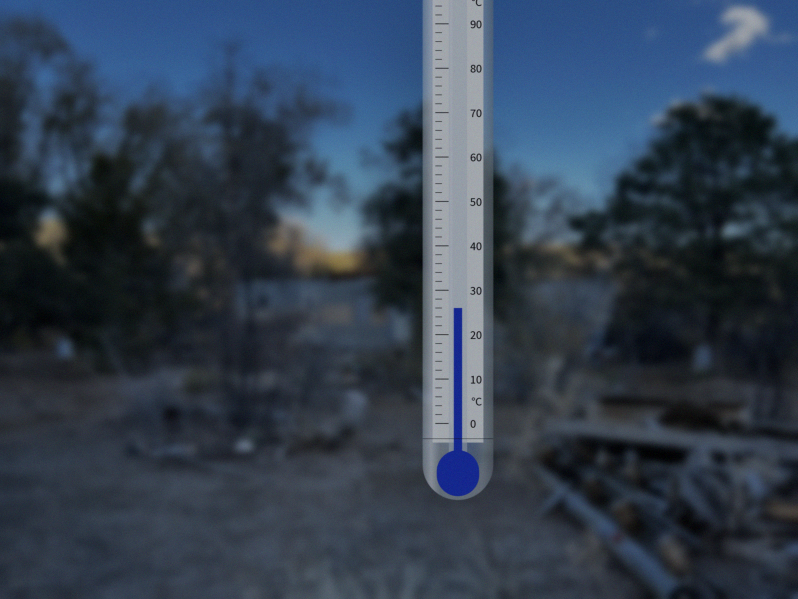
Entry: 26 °C
